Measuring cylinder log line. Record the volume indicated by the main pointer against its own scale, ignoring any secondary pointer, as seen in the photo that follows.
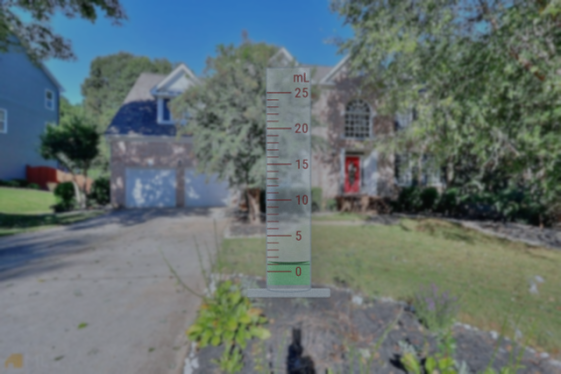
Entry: 1 mL
